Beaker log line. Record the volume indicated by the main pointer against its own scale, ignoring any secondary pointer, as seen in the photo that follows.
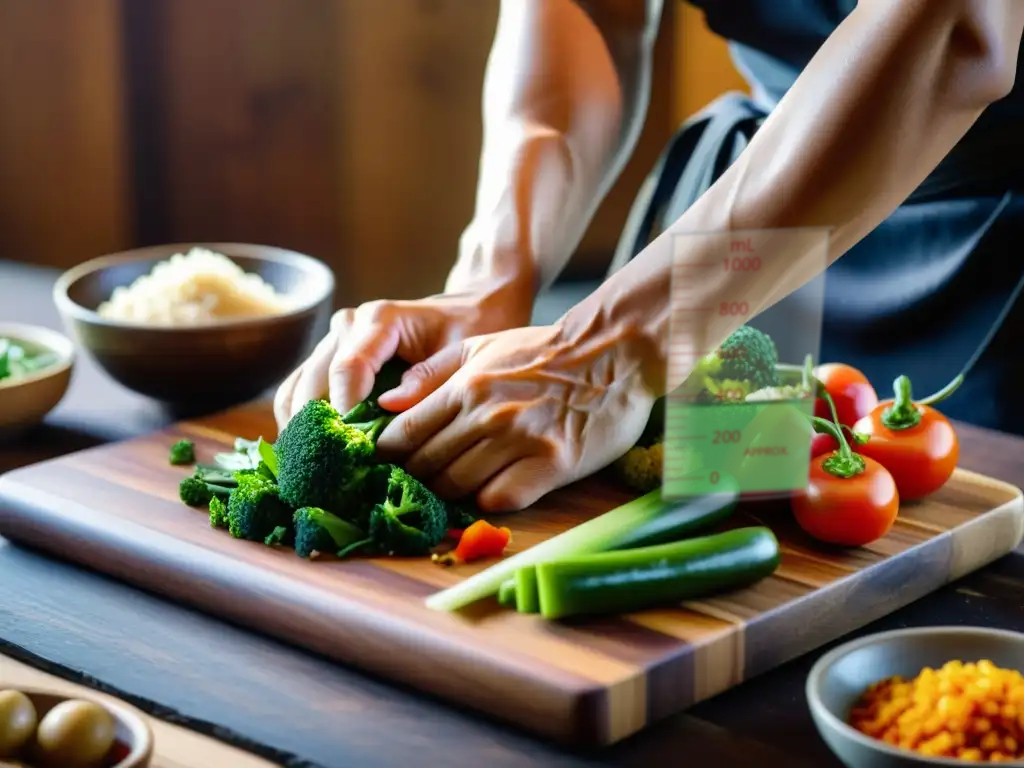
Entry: 350 mL
